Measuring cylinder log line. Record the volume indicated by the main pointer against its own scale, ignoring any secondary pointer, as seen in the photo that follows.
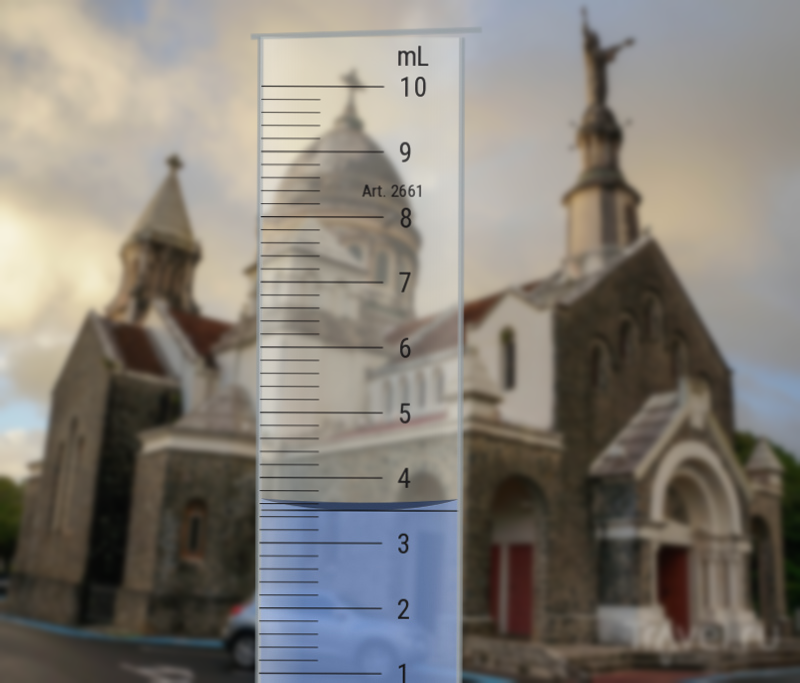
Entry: 3.5 mL
